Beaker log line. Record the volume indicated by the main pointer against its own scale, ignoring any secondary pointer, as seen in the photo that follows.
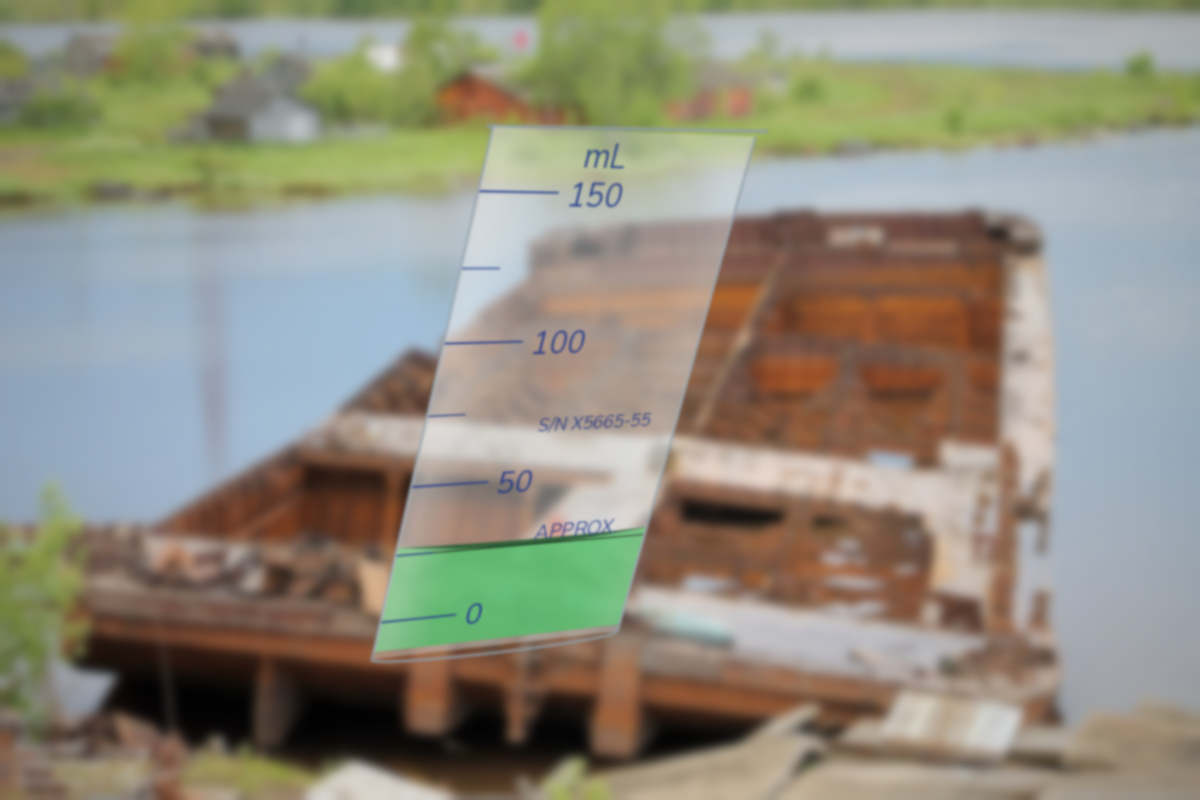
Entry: 25 mL
